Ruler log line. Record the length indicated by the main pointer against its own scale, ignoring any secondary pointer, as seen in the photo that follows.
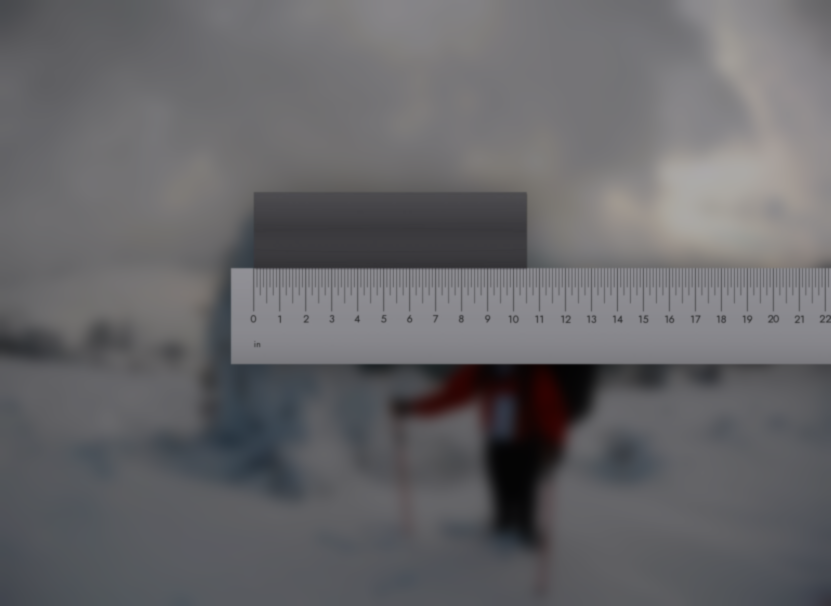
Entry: 10.5 in
